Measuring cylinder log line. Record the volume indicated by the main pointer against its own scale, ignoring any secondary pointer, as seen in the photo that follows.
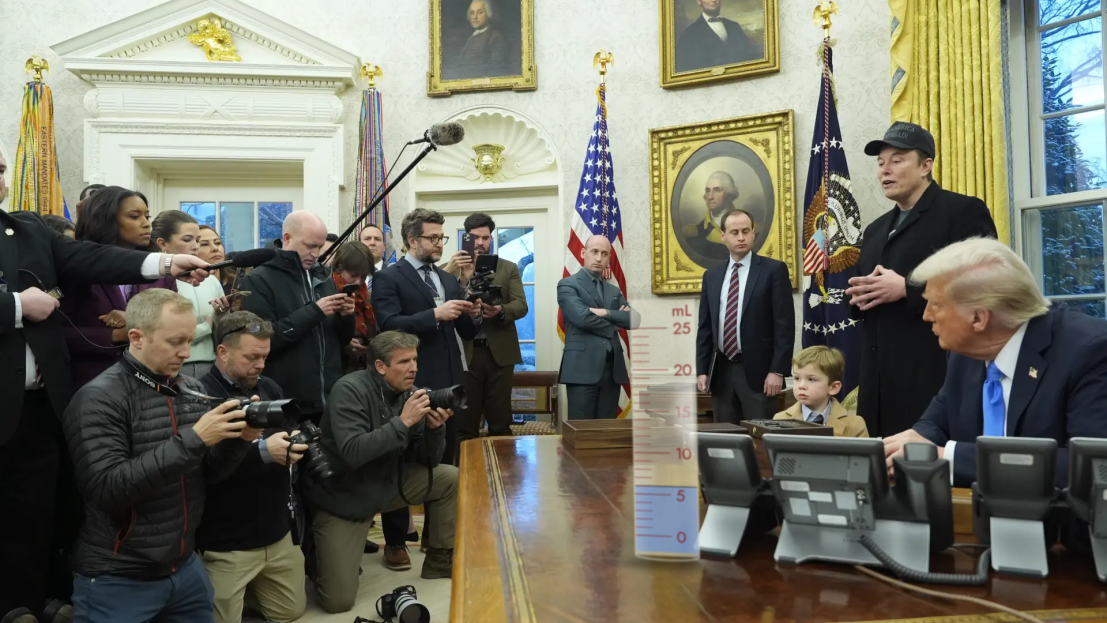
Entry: 6 mL
